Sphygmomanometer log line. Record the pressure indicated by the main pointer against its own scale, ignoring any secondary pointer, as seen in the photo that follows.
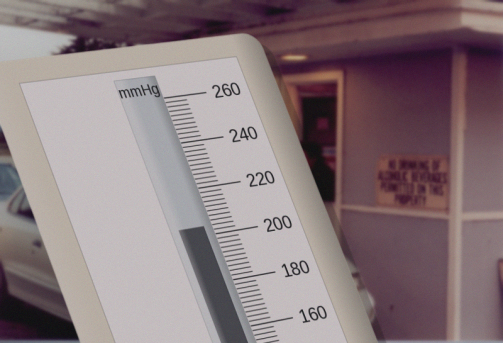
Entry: 204 mmHg
